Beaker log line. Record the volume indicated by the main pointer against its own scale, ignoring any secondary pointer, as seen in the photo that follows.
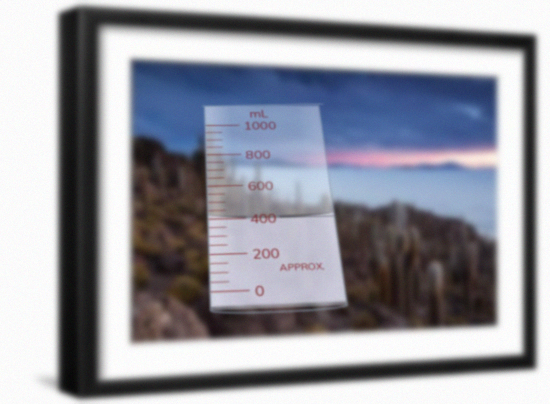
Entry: 400 mL
